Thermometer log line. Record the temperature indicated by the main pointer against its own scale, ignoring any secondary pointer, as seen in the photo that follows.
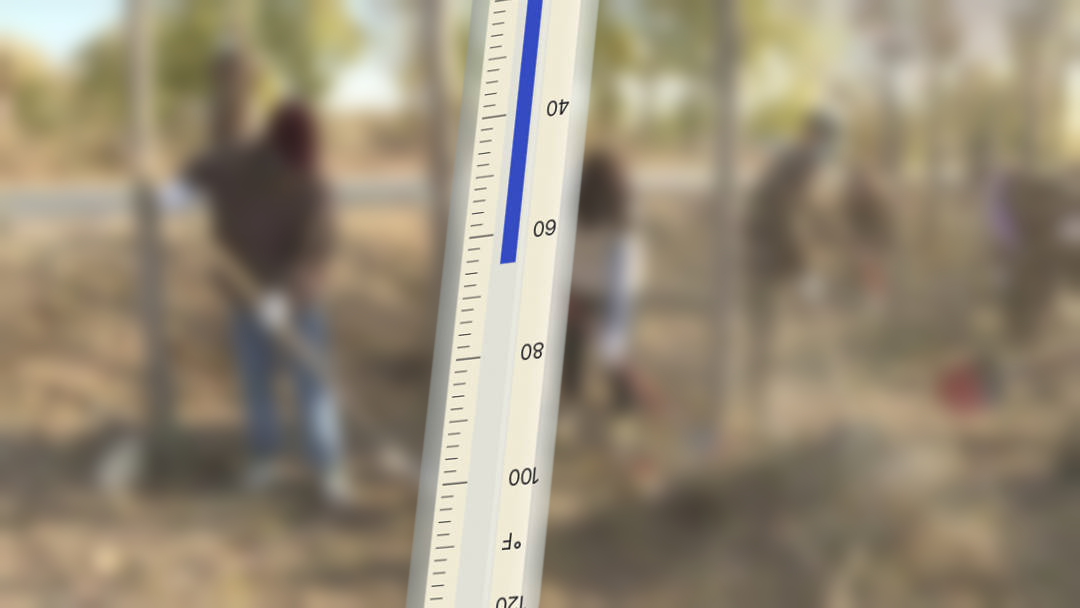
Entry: 65 °F
